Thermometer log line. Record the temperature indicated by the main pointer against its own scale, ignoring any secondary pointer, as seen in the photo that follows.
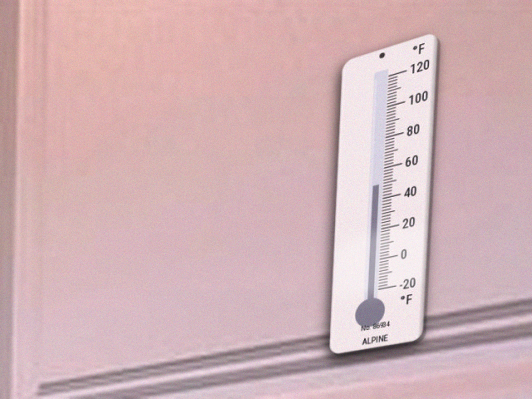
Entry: 50 °F
